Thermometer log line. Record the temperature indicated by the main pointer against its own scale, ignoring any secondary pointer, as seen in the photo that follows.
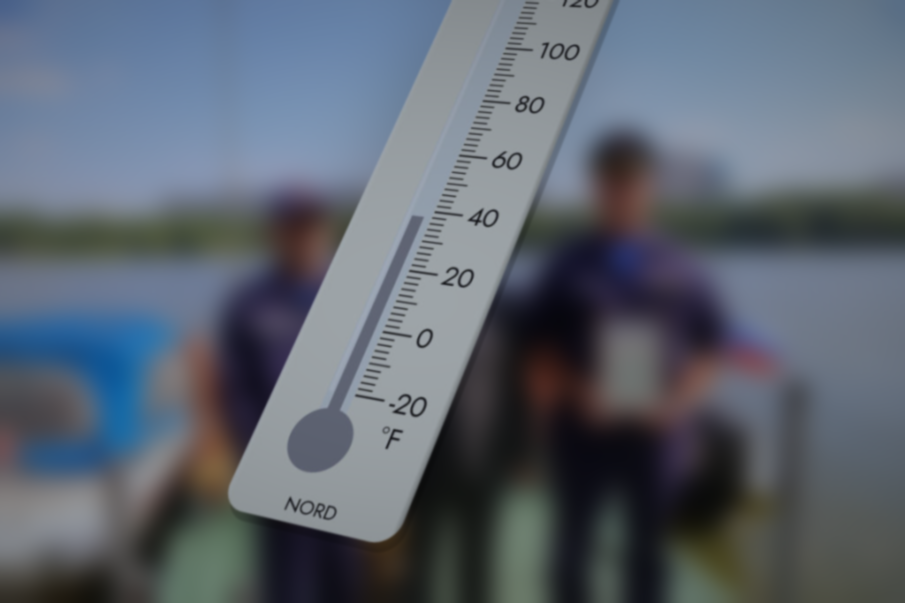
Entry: 38 °F
